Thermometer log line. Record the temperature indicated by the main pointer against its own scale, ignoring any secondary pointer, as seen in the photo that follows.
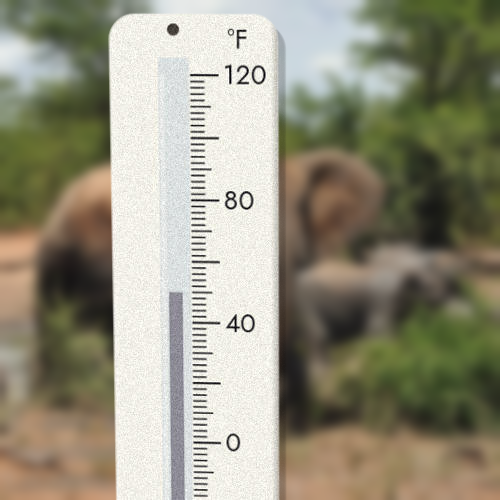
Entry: 50 °F
